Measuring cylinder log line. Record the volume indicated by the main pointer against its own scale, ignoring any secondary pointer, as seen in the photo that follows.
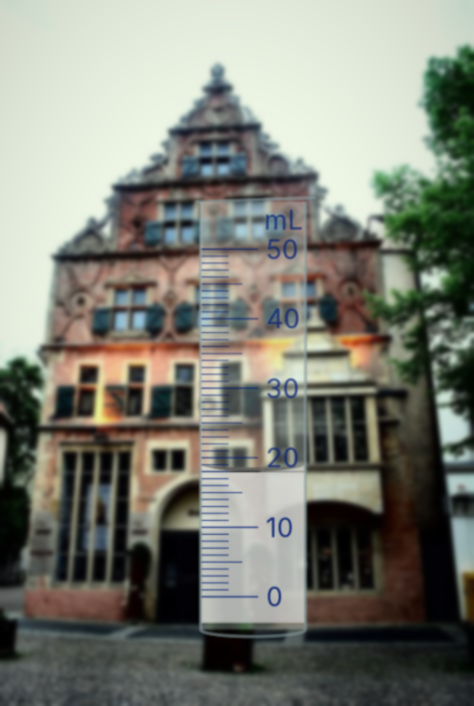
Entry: 18 mL
